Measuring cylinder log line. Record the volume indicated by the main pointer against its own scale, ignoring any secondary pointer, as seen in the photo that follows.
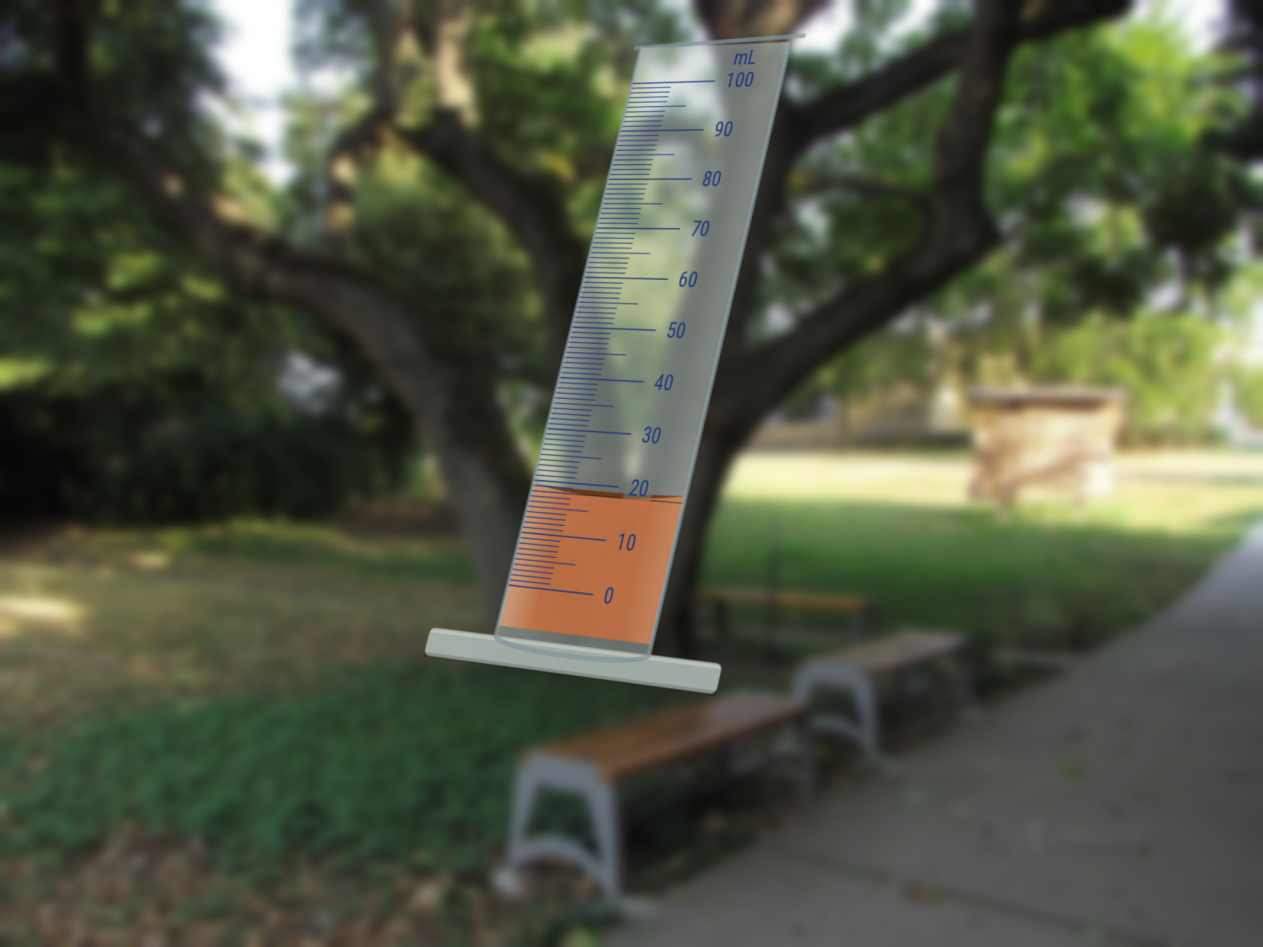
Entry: 18 mL
